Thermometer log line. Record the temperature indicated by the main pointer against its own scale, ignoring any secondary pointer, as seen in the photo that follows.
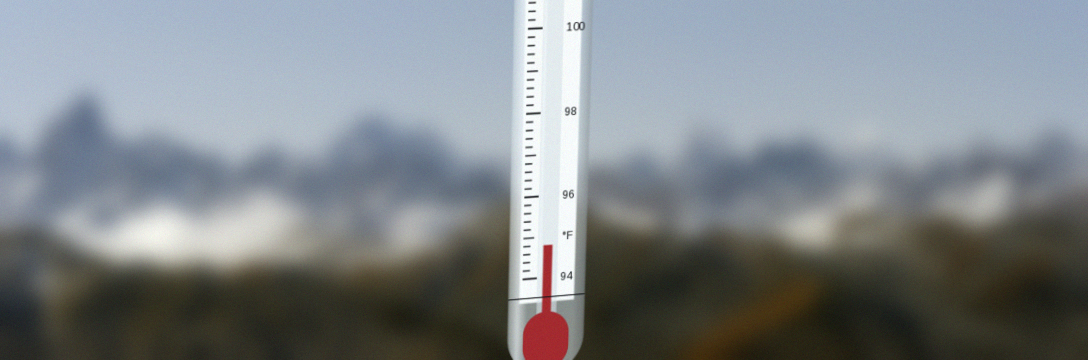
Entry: 94.8 °F
